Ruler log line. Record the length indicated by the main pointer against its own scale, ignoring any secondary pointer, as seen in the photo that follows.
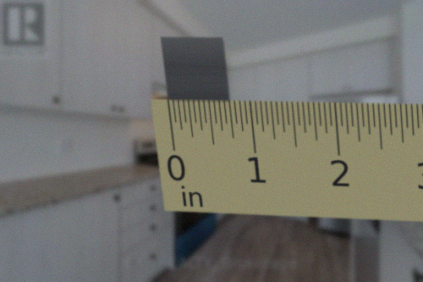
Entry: 0.75 in
